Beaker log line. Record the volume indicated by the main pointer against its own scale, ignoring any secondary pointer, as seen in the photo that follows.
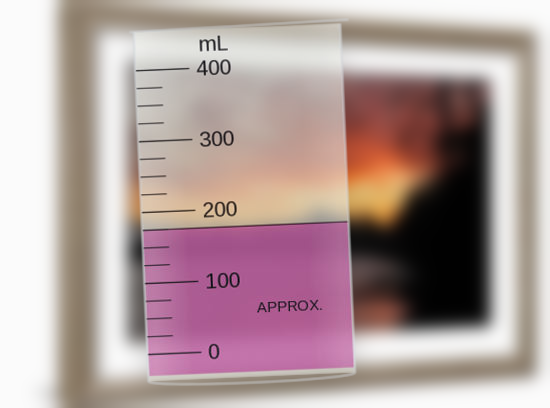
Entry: 175 mL
